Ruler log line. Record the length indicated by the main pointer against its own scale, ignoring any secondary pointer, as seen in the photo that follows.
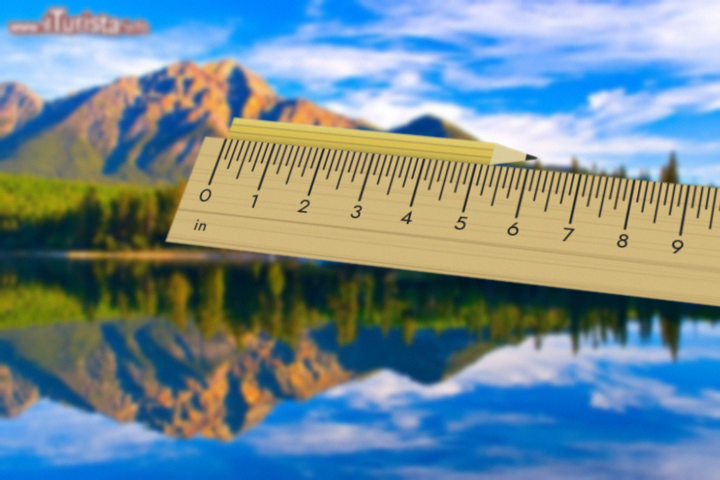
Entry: 6.125 in
